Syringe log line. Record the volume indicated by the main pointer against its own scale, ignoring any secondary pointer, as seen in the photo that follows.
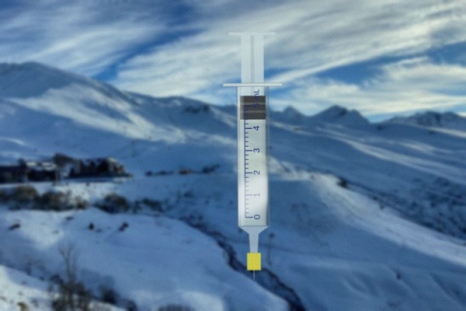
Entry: 4.4 mL
